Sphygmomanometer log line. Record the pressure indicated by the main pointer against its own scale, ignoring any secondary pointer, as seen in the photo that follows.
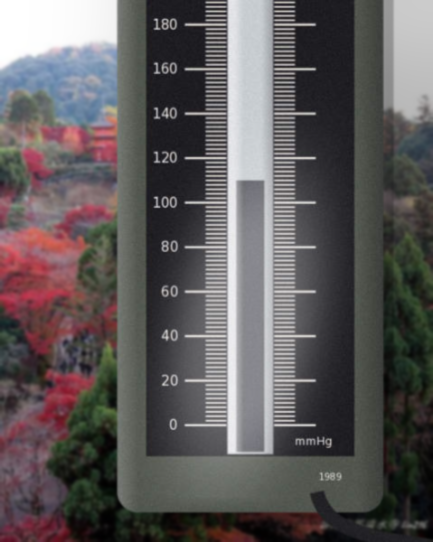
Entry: 110 mmHg
